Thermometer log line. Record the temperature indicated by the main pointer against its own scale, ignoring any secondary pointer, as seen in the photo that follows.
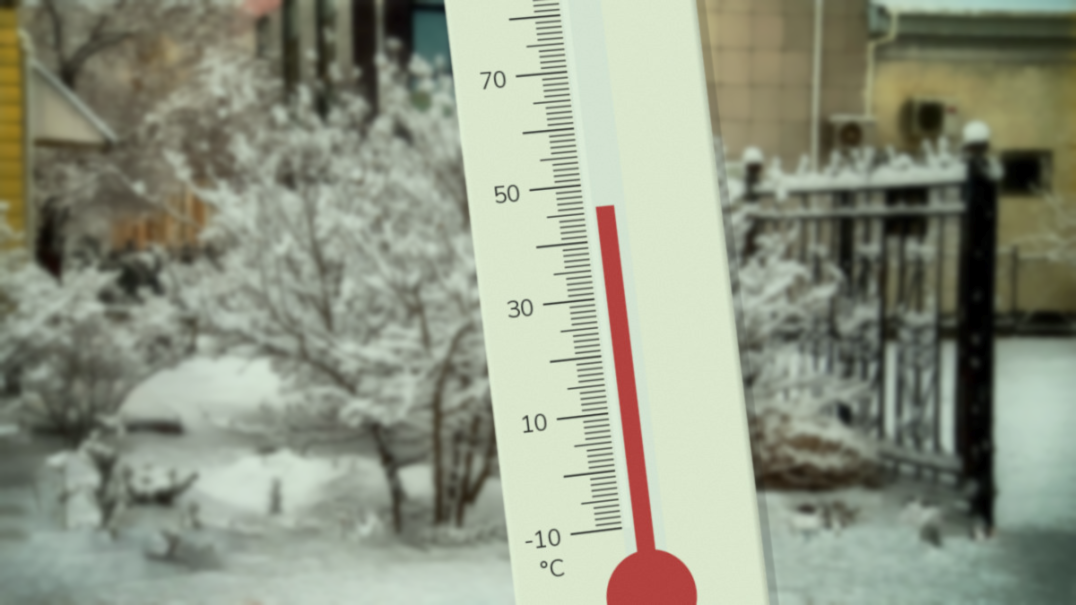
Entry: 46 °C
